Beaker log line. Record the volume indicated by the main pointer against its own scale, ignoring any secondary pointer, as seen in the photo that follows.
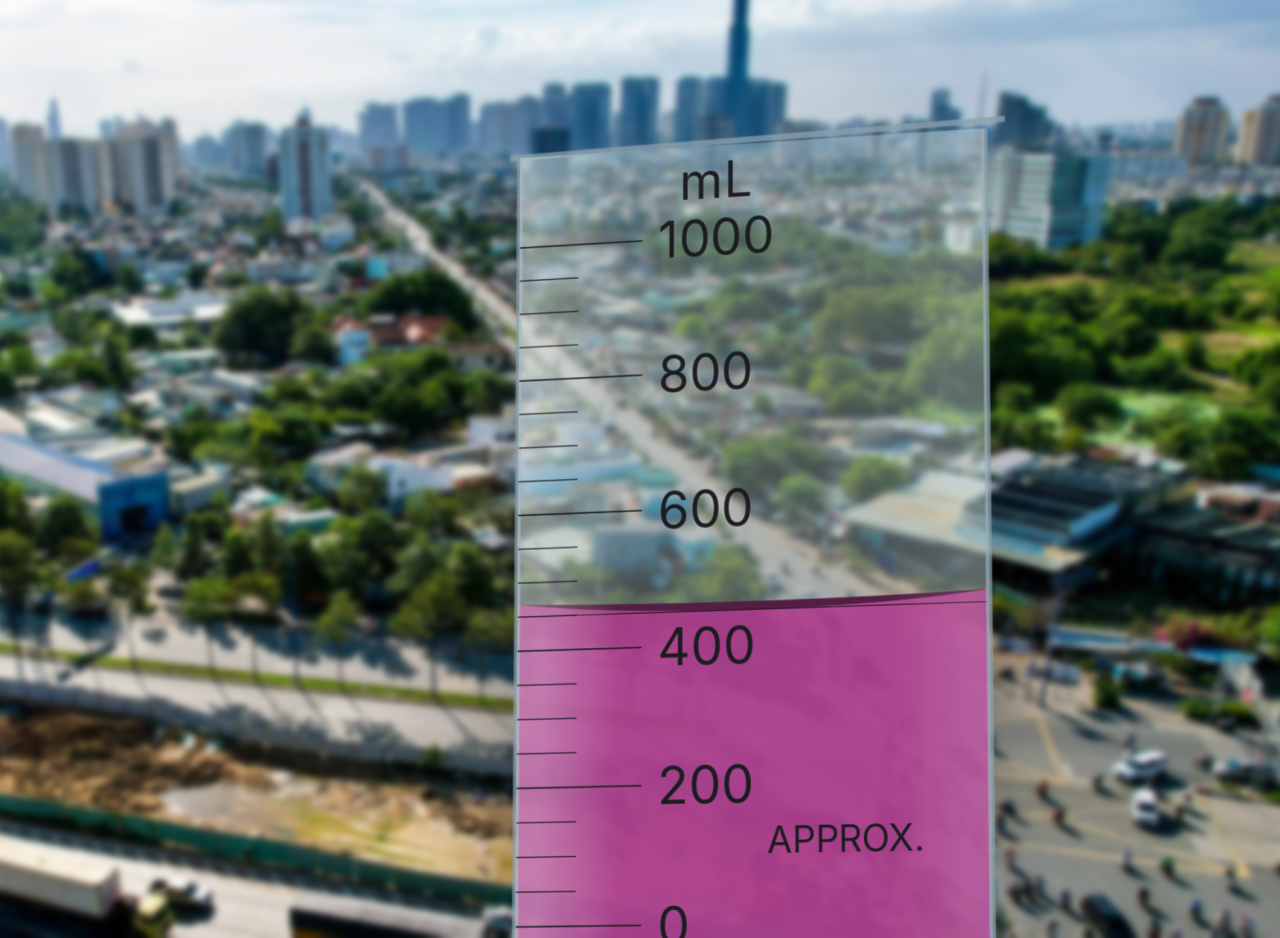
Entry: 450 mL
